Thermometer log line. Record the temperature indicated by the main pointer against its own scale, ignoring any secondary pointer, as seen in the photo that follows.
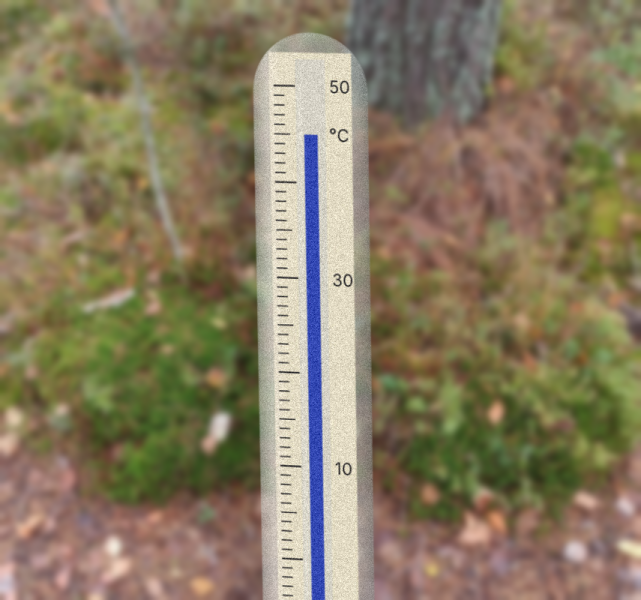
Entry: 45 °C
